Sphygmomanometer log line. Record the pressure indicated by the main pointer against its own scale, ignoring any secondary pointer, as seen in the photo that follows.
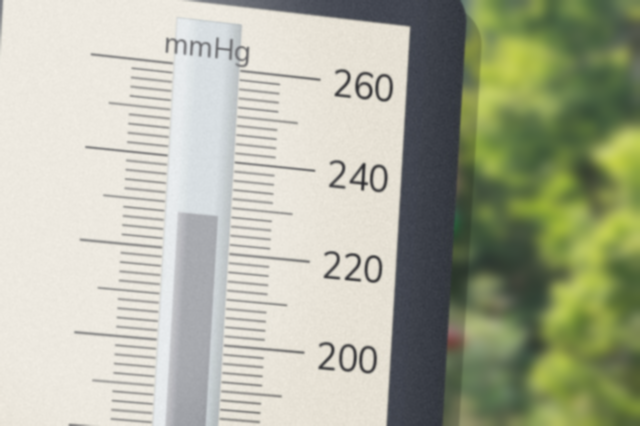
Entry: 228 mmHg
